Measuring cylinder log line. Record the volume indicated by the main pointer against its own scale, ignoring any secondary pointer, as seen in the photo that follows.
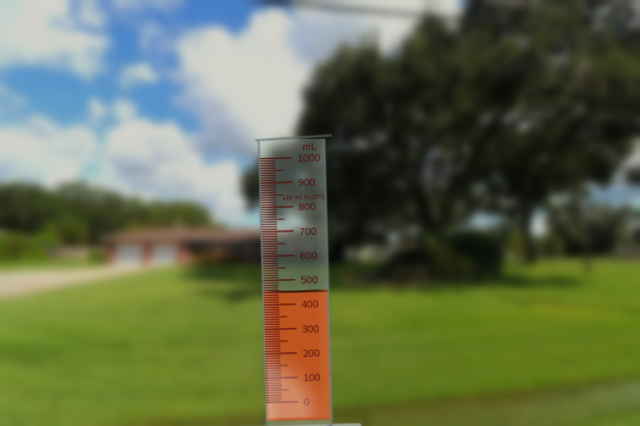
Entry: 450 mL
